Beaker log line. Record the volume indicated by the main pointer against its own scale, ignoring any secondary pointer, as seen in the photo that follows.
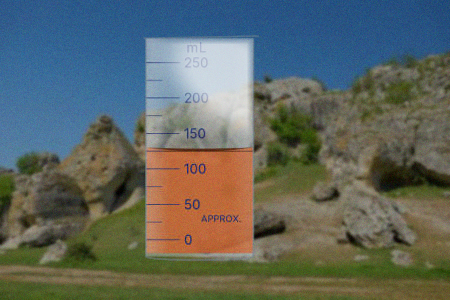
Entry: 125 mL
